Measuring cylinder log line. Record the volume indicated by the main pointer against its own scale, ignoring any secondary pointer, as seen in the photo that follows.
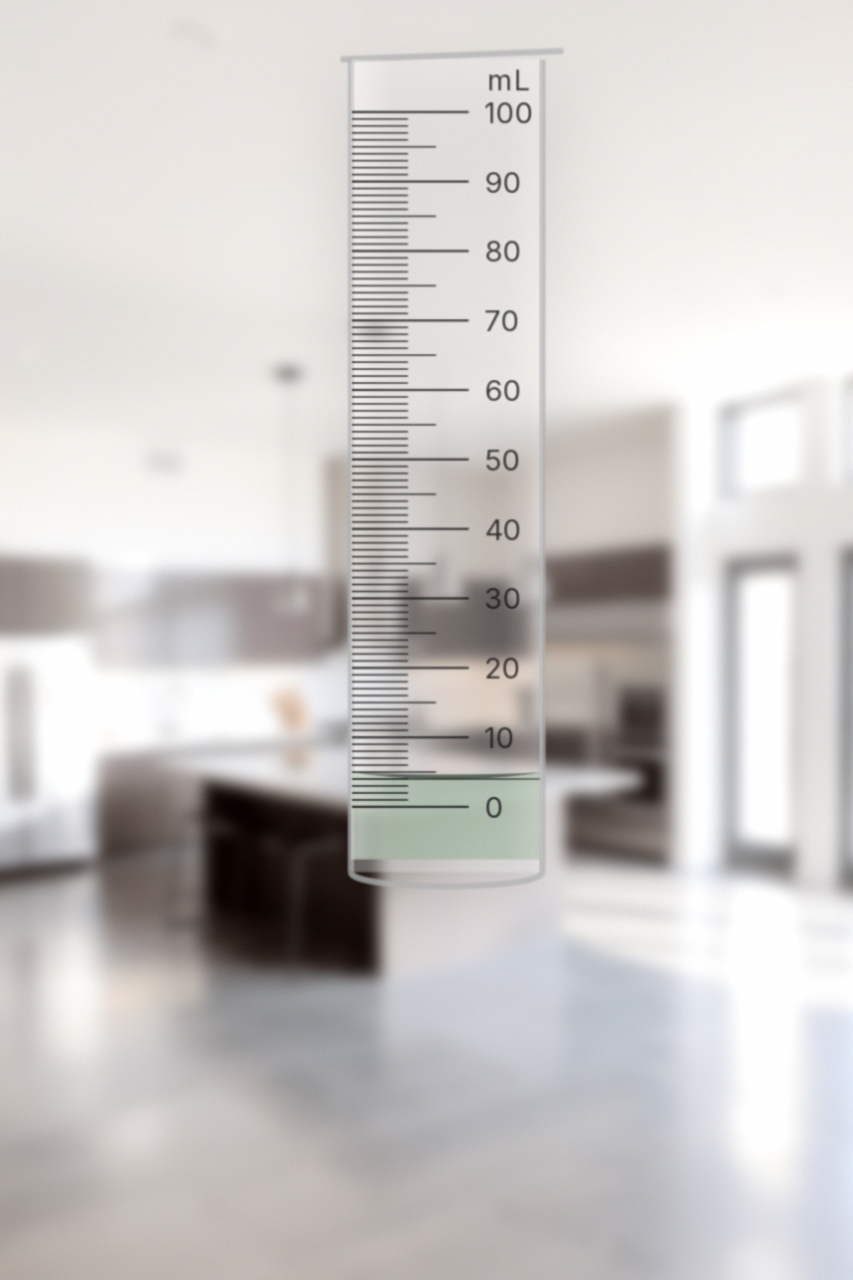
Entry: 4 mL
